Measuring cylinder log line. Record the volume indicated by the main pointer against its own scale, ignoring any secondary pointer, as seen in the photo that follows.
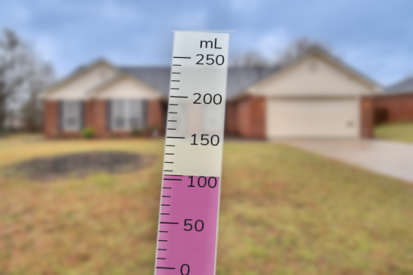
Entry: 105 mL
